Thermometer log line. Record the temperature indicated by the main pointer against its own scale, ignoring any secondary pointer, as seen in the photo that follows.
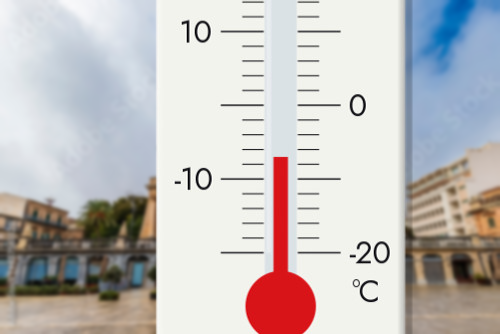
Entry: -7 °C
